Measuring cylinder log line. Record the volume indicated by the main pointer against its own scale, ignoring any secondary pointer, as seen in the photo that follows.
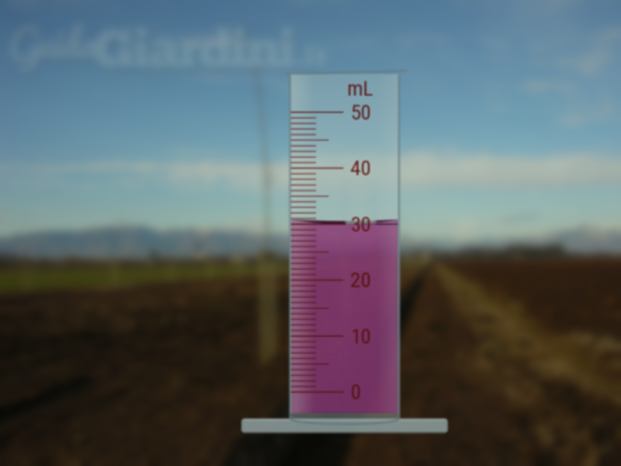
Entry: 30 mL
